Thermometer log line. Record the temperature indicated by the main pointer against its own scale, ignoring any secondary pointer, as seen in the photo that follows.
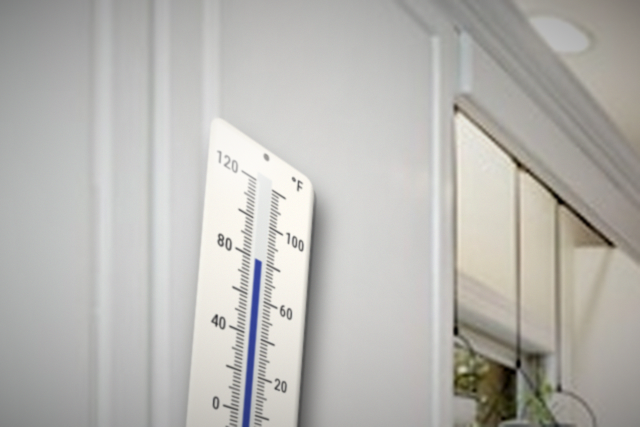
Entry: 80 °F
